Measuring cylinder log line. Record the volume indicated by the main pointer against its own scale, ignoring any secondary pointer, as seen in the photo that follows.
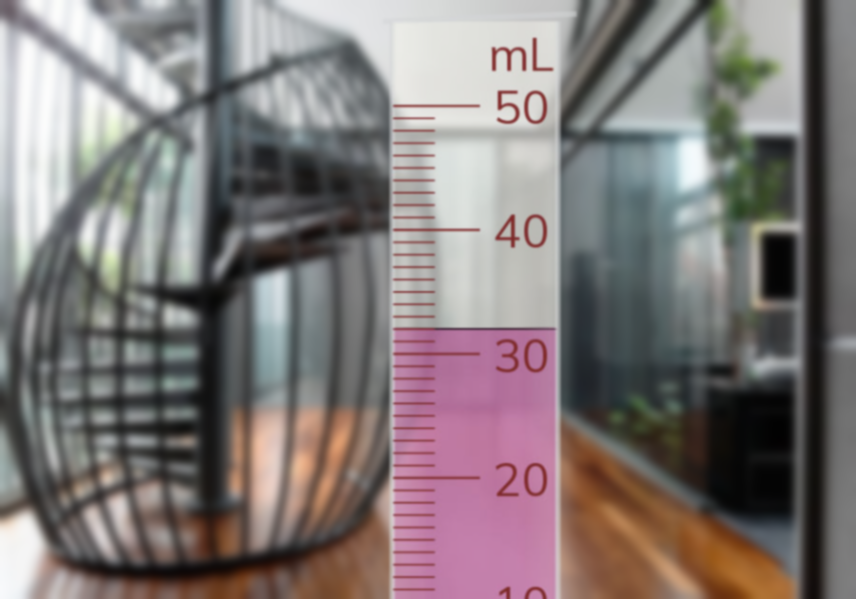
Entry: 32 mL
